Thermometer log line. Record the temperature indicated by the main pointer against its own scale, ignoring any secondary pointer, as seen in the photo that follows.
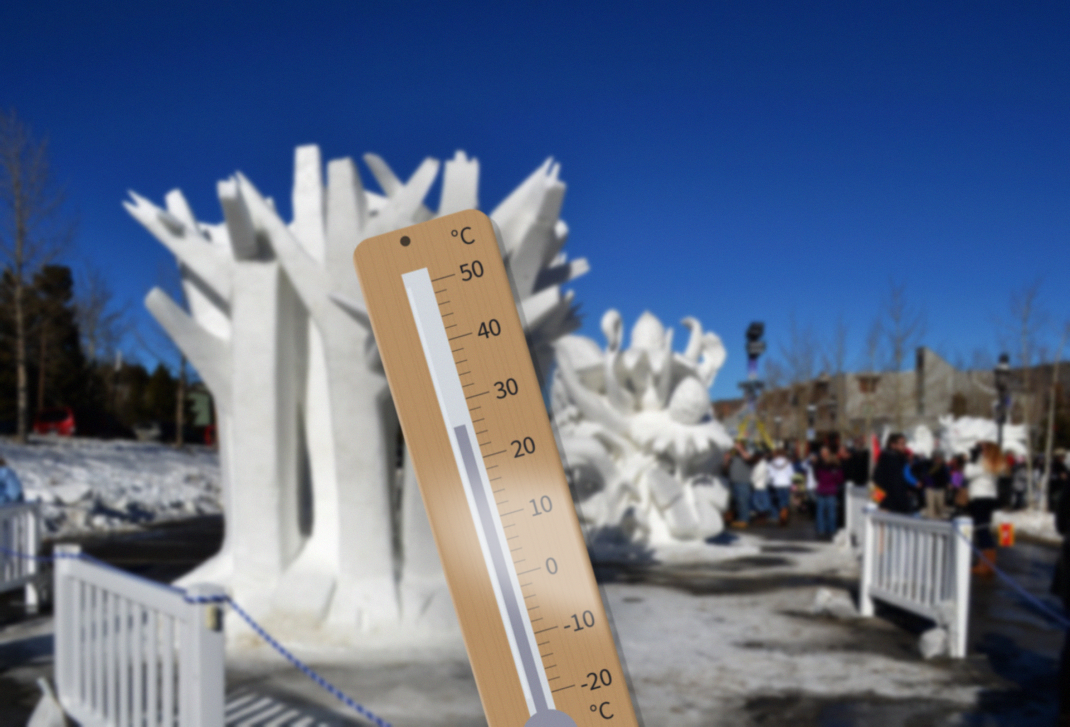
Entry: 26 °C
